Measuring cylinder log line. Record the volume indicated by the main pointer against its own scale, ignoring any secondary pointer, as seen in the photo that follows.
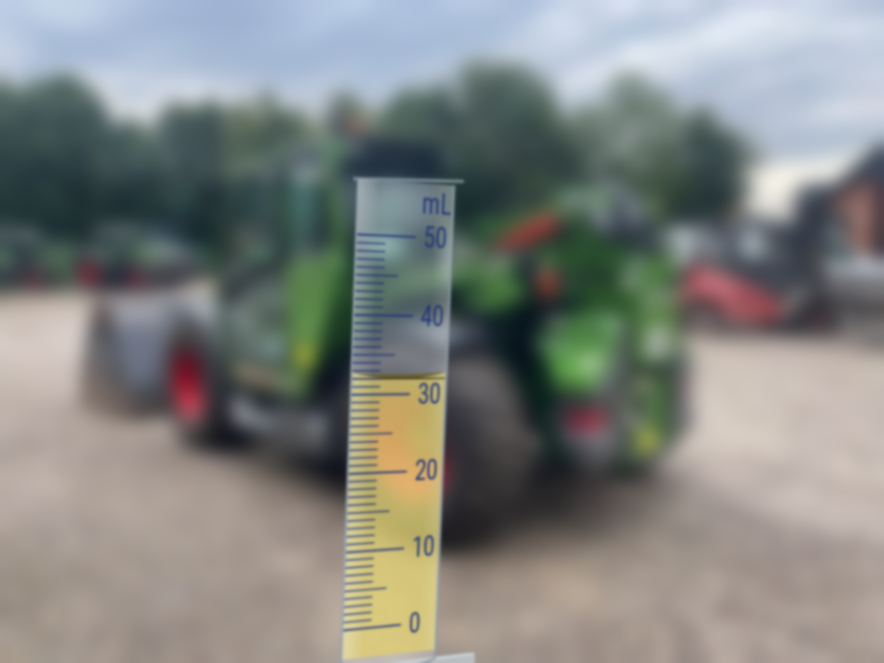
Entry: 32 mL
